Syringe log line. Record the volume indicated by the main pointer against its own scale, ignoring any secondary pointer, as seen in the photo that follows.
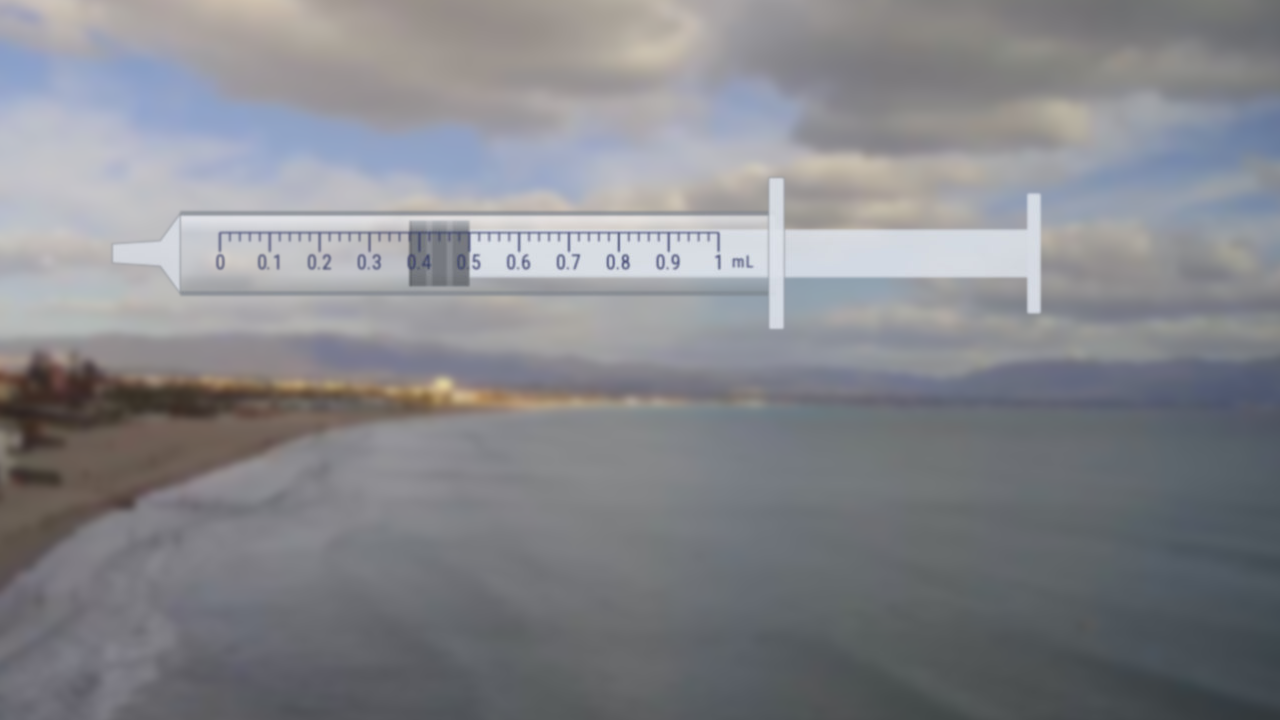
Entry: 0.38 mL
